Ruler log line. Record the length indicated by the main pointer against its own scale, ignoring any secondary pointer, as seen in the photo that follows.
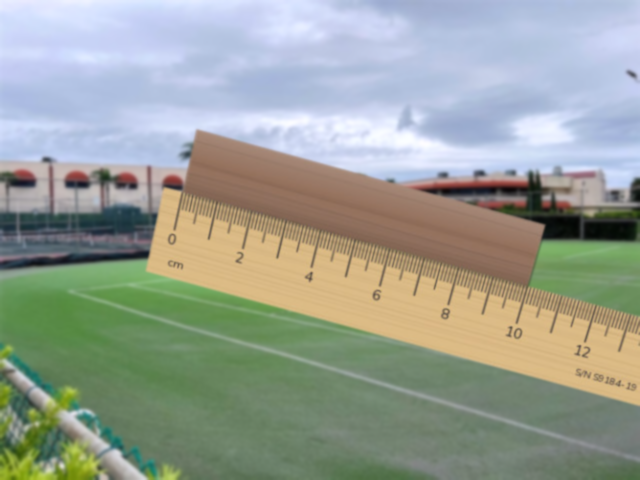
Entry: 10 cm
